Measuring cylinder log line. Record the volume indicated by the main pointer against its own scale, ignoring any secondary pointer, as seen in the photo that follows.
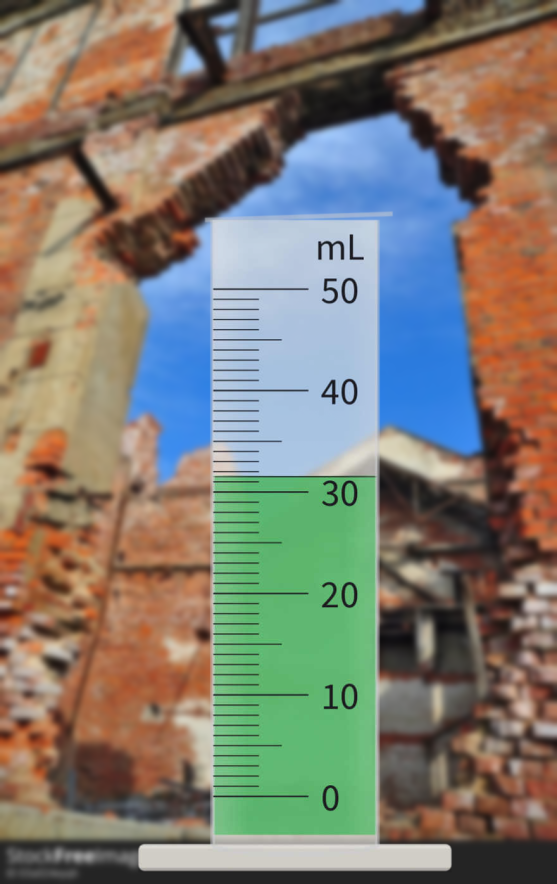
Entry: 31.5 mL
